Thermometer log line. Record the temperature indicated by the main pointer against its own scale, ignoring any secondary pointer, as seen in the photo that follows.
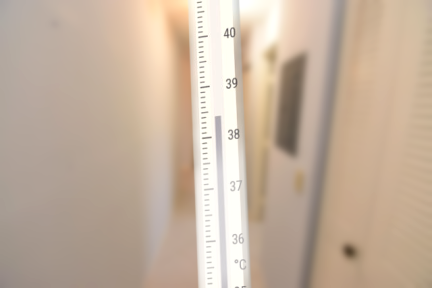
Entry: 38.4 °C
